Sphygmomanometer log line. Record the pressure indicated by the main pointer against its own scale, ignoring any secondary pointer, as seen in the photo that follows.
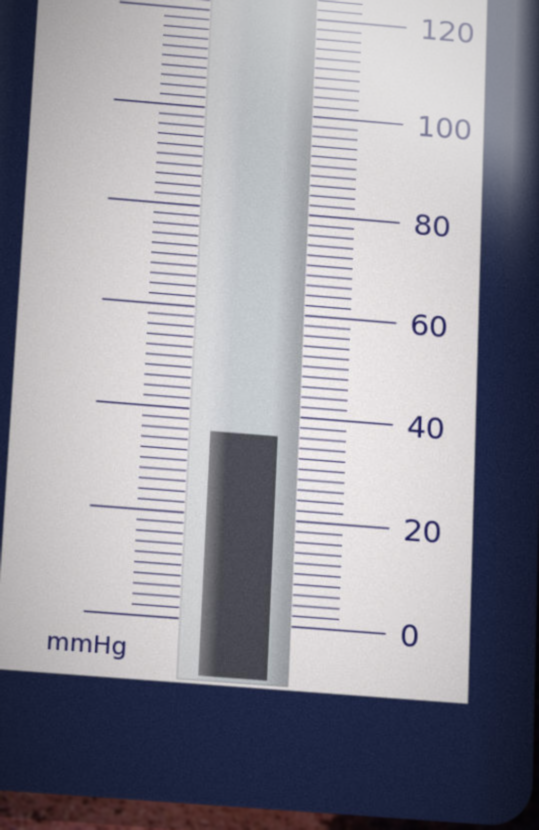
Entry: 36 mmHg
